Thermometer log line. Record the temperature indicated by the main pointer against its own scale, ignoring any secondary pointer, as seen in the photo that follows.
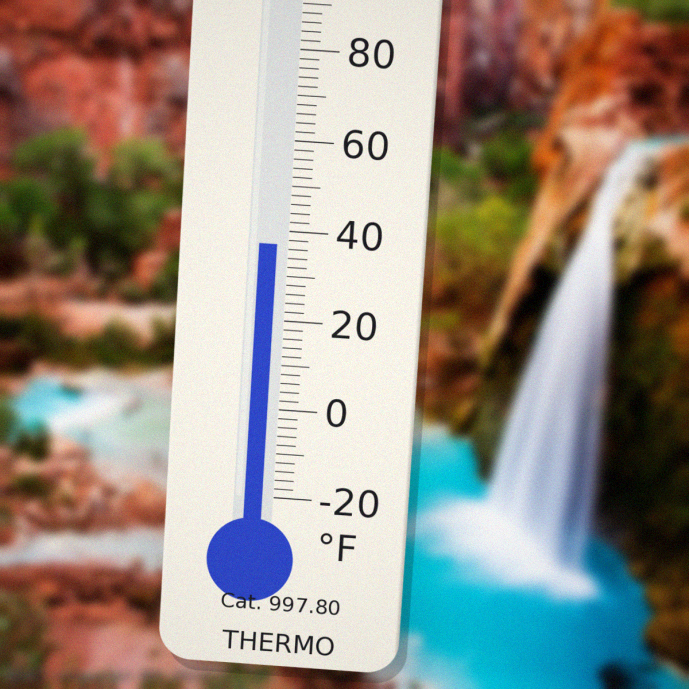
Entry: 37 °F
